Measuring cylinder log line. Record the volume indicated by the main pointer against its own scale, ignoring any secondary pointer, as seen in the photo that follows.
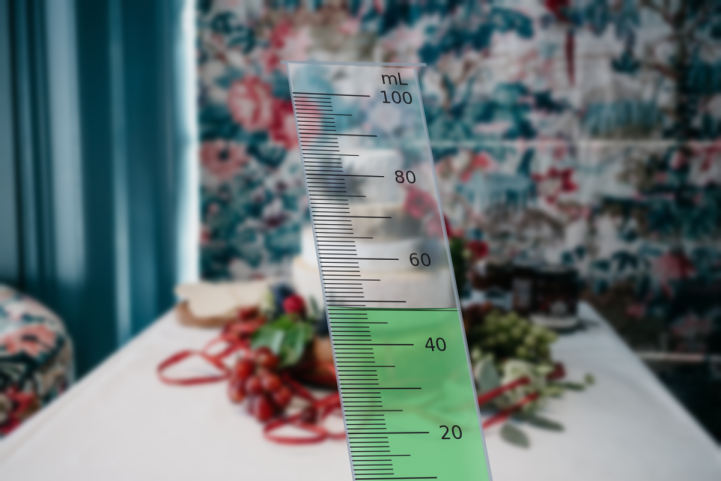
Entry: 48 mL
